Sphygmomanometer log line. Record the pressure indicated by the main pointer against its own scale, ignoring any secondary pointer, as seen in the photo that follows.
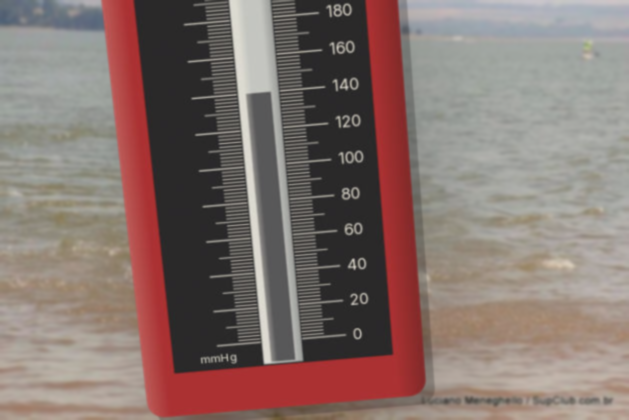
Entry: 140 mmHg
